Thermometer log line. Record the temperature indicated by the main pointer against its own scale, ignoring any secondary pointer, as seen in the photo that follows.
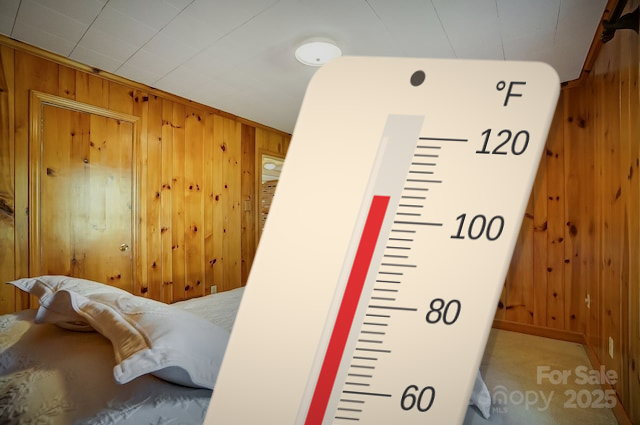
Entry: 106 °F
